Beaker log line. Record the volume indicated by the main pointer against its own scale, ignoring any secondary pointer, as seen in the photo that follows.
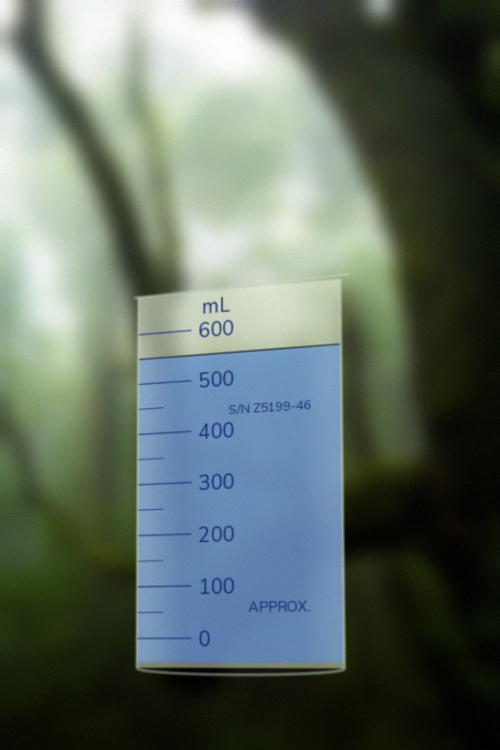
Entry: 550 mL
